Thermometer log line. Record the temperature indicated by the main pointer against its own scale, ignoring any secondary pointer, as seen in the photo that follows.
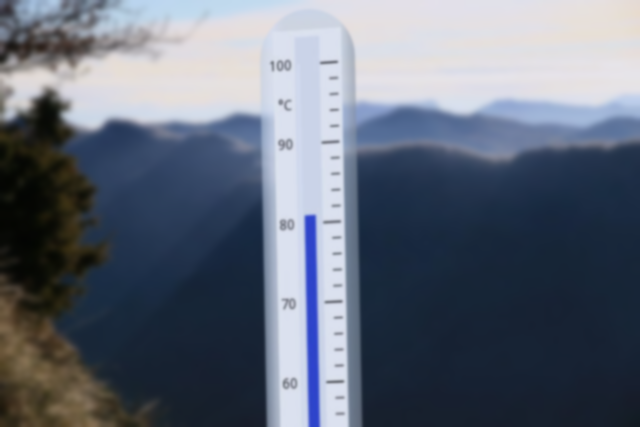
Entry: 81 °C
